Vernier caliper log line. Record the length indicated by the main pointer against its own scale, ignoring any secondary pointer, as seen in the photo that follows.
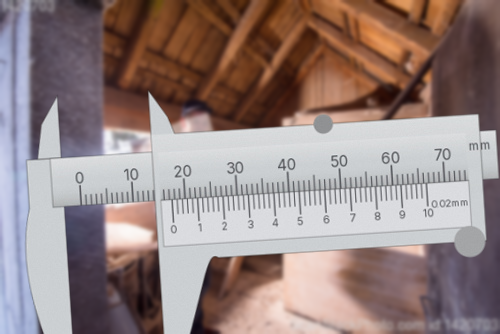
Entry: 17.5 mm
